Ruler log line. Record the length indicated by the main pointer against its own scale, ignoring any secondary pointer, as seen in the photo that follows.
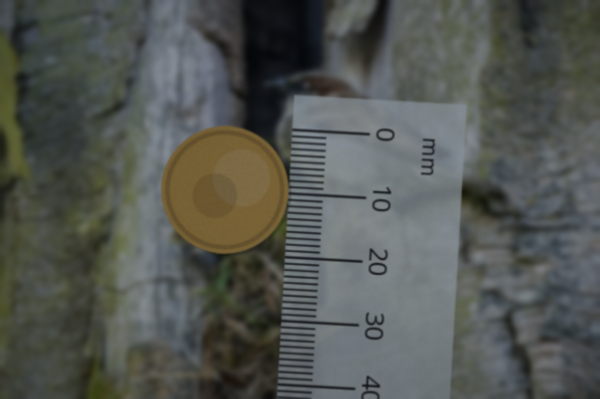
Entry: 20 mm
